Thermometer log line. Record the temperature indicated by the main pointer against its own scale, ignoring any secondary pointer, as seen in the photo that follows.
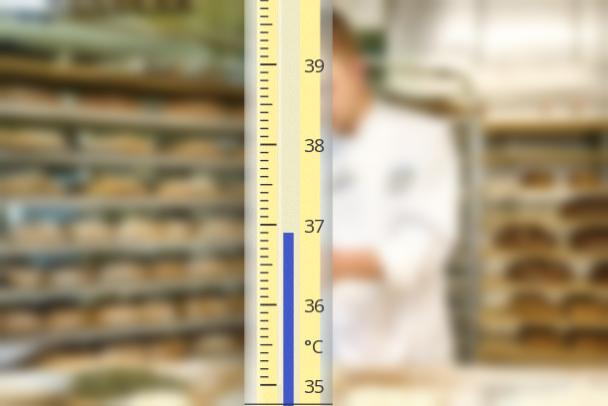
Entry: 36.9 °C
